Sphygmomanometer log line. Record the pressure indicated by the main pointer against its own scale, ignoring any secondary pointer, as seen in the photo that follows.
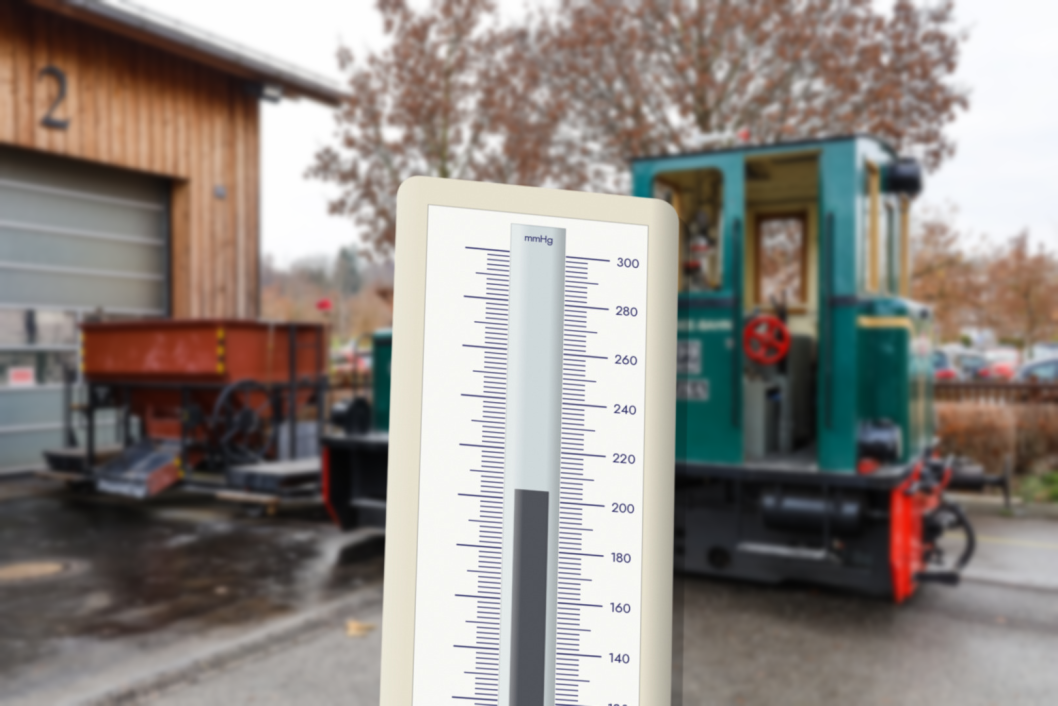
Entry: 204 mmHg
